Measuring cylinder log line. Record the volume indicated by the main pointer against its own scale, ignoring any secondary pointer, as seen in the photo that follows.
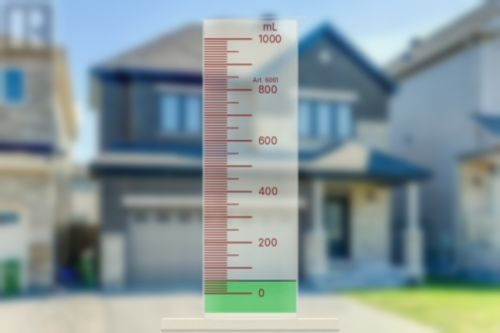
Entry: 50 mL
